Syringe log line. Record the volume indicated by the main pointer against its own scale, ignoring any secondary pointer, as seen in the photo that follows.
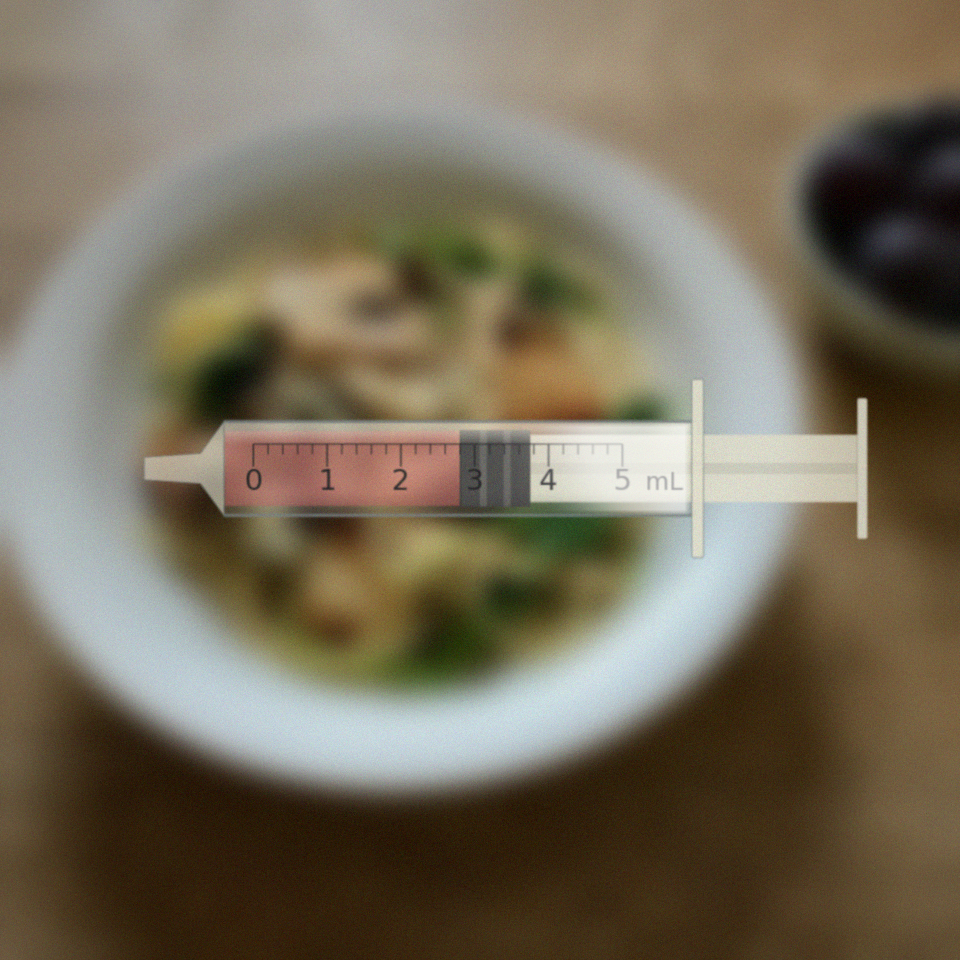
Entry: 2.8 mL
